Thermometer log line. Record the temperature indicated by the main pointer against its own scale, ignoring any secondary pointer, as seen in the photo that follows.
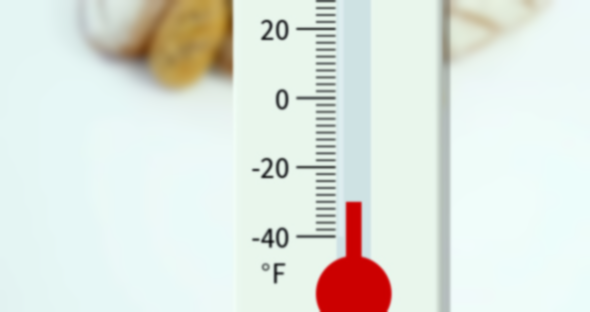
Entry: -30 °F
